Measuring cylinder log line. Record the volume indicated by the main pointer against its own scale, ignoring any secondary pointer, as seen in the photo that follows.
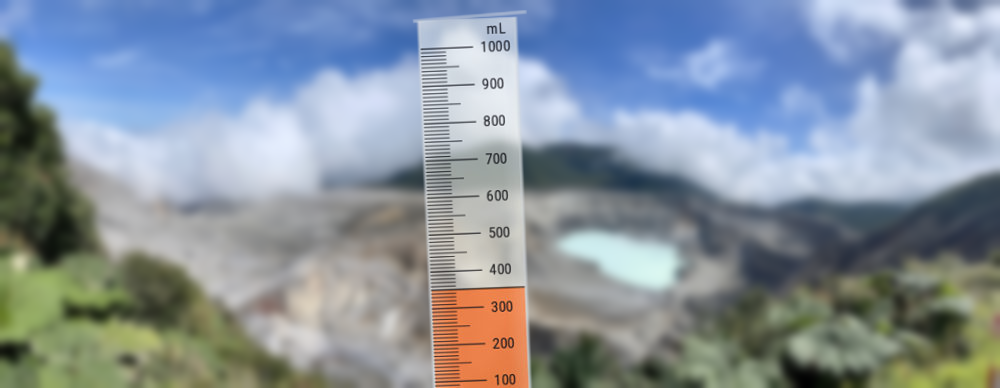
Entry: 350 mL
